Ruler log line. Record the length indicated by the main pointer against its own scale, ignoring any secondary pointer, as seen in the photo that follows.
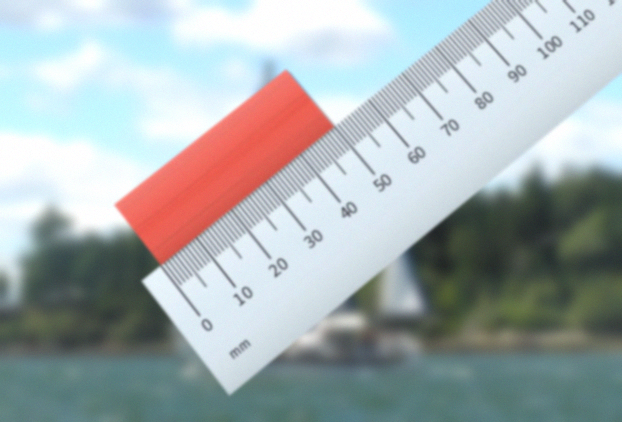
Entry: 50 mm
